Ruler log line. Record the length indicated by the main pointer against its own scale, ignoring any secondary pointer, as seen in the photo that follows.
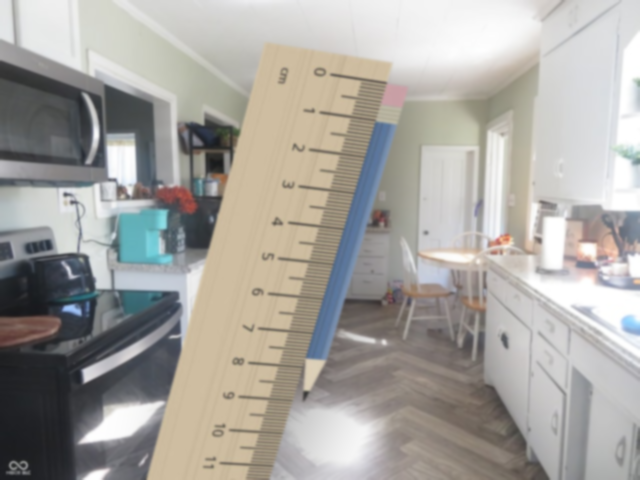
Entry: 9 cm
